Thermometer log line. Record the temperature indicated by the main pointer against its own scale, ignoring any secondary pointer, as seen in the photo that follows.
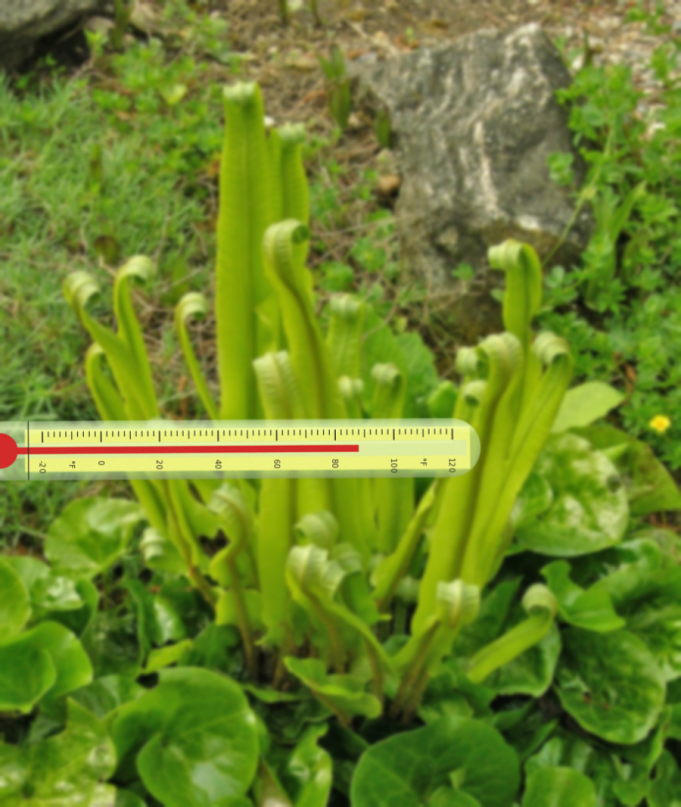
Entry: 88 °F
